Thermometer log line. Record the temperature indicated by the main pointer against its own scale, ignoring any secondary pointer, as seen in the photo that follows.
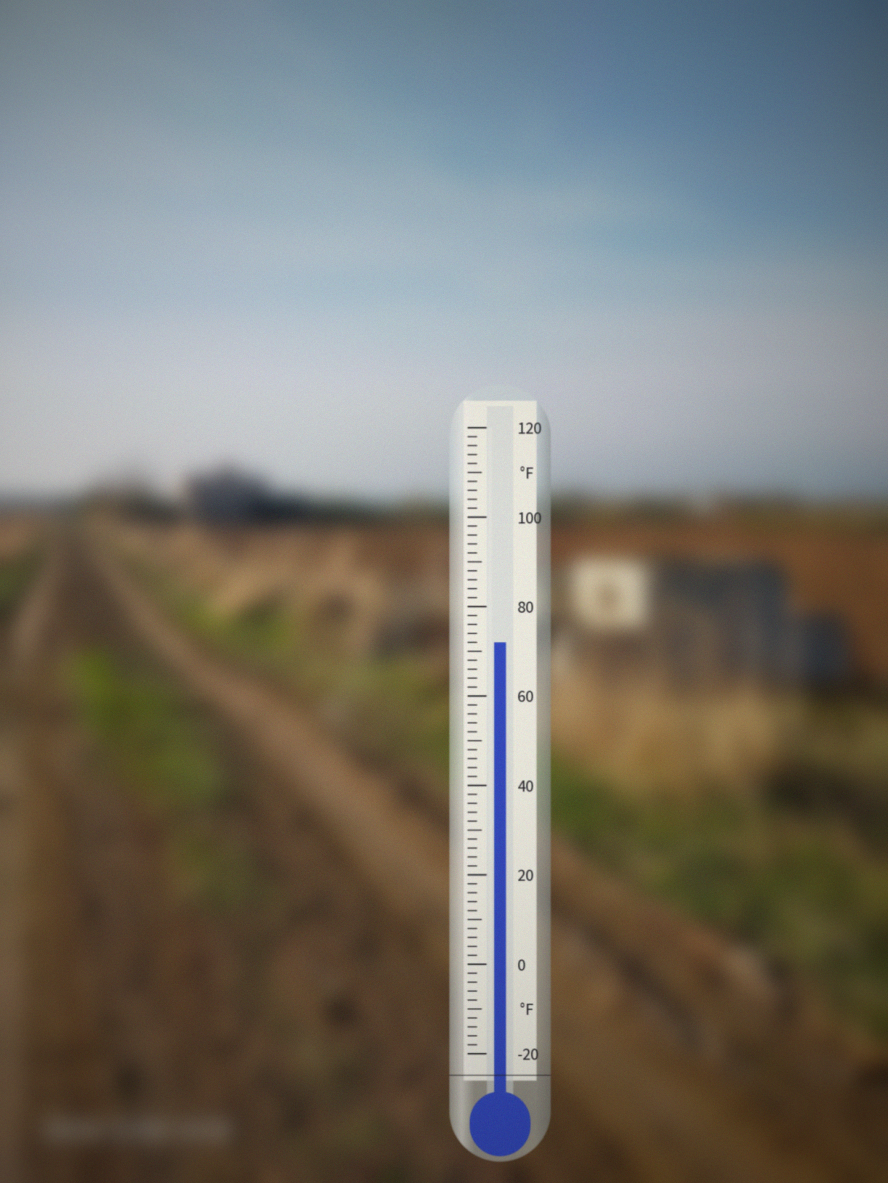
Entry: 72 °F
